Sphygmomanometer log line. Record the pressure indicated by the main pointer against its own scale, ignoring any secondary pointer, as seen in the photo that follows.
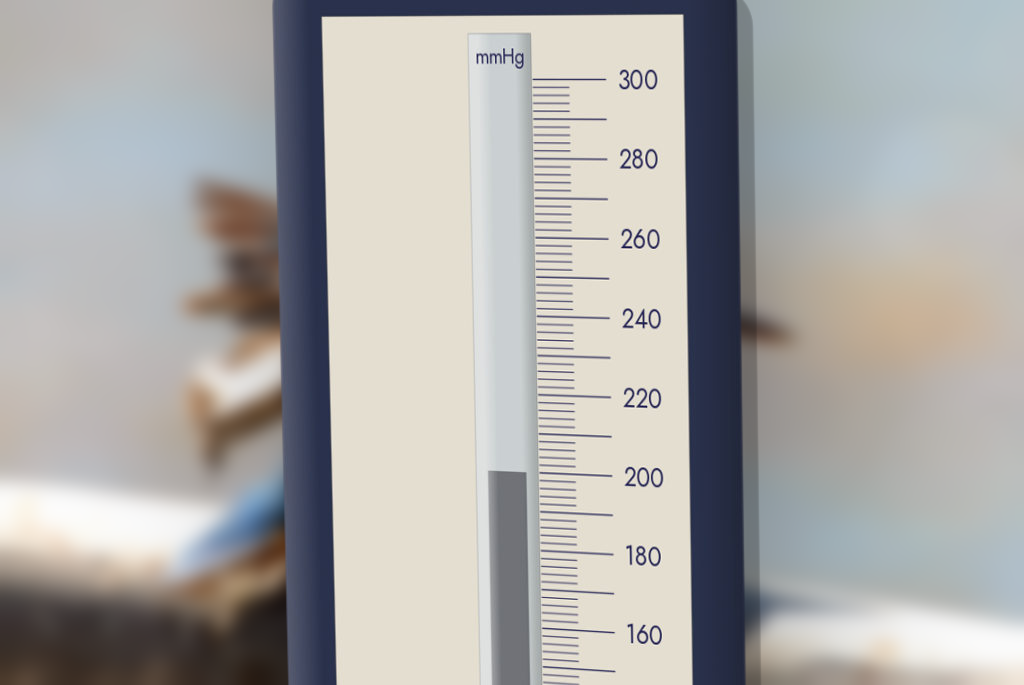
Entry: 200 mmHg
